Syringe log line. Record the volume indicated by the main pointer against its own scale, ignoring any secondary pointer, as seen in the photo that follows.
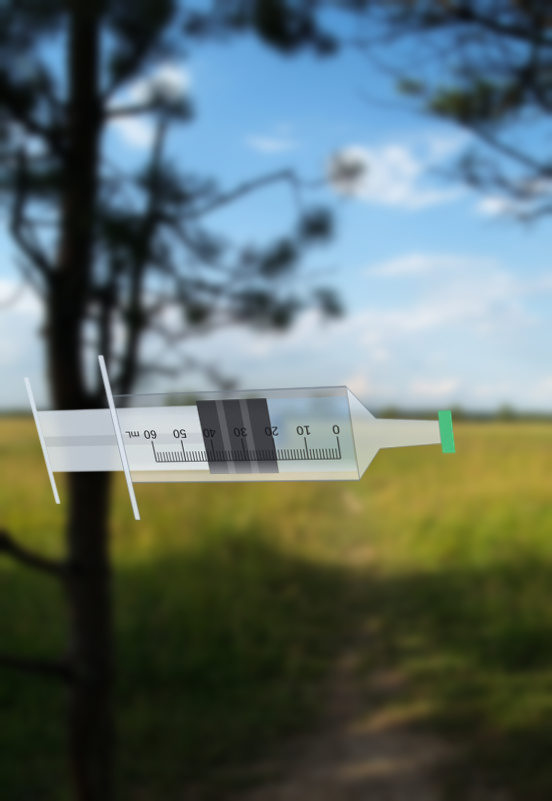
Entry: 20 mL
